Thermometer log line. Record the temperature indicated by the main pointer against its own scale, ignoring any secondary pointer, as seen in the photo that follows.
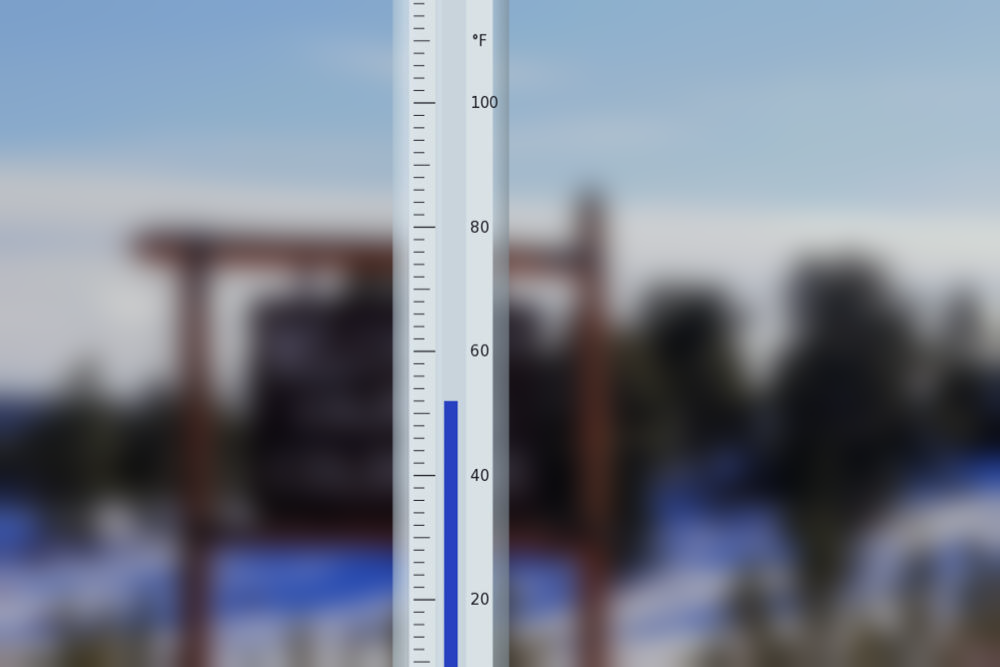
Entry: 52 °F
